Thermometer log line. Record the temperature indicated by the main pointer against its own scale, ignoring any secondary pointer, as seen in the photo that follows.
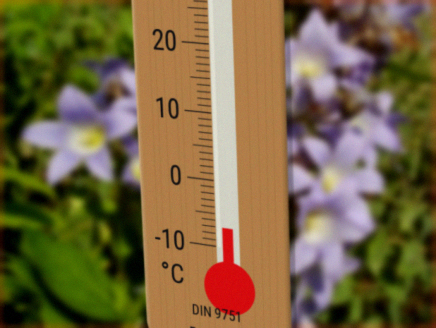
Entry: -7 °C
